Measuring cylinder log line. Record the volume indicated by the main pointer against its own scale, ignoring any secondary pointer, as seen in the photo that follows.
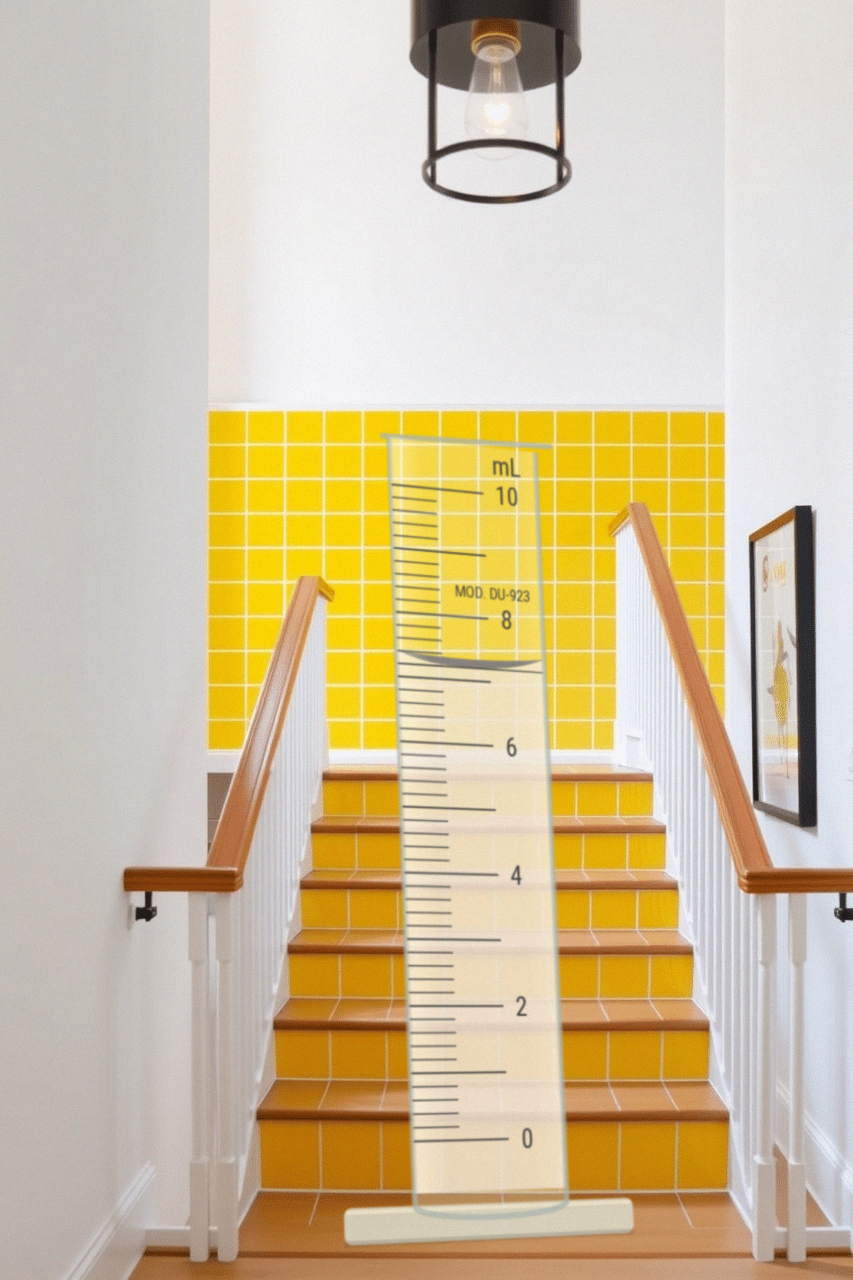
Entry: 7.2 mL
